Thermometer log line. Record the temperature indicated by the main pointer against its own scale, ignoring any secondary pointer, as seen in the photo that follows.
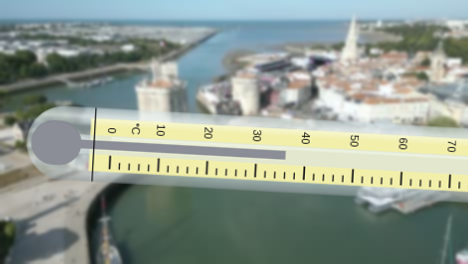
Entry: 36 °C
